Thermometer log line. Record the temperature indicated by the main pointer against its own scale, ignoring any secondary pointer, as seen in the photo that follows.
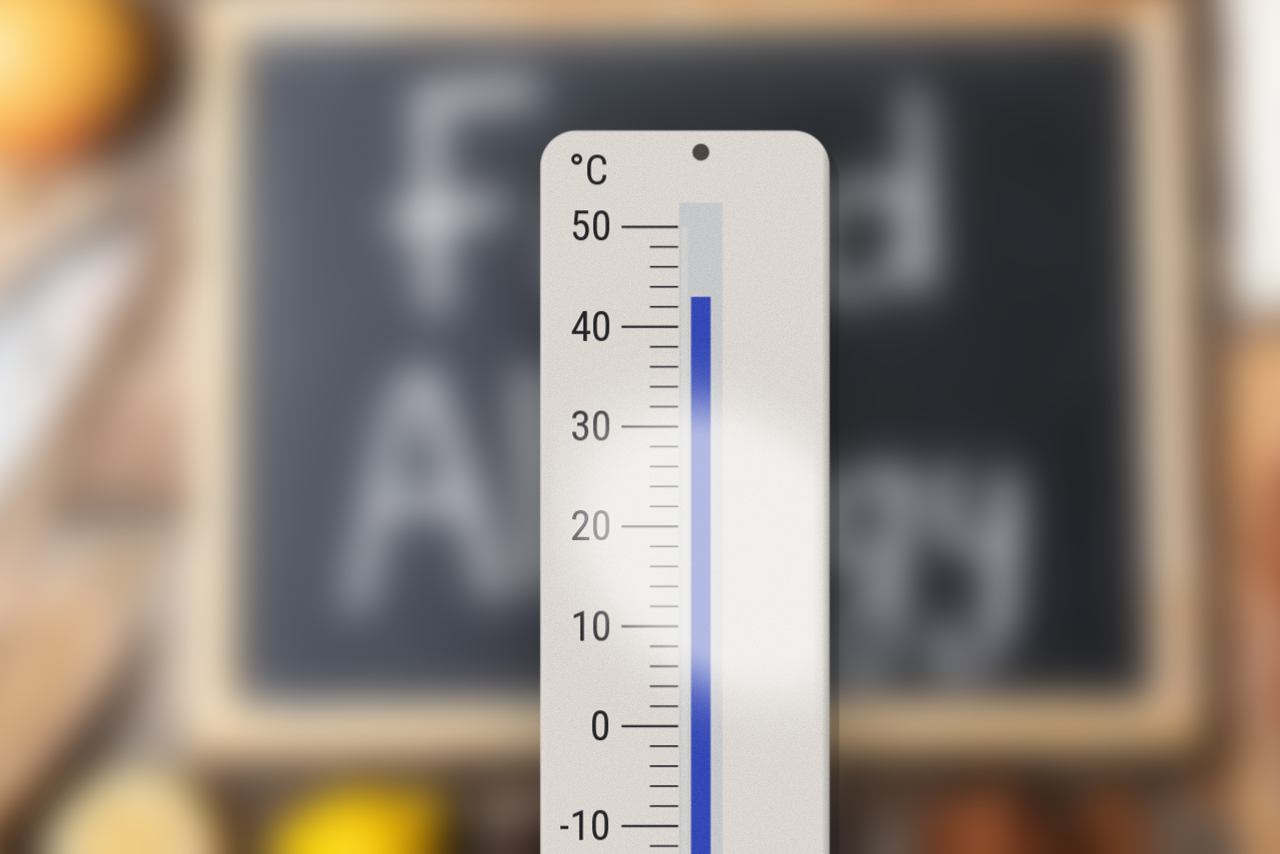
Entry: 43 °C
